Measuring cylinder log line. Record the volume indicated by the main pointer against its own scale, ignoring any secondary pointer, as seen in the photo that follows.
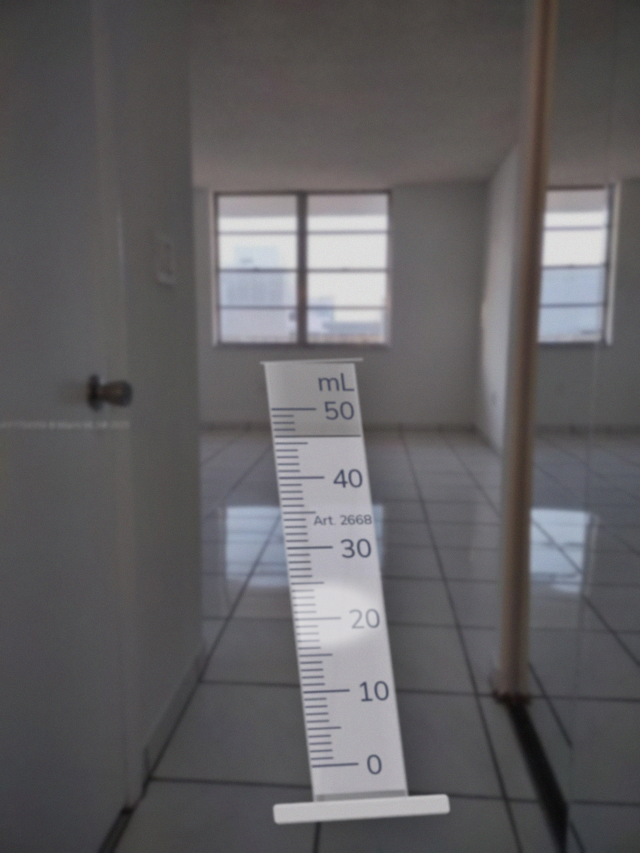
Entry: 46 mL
